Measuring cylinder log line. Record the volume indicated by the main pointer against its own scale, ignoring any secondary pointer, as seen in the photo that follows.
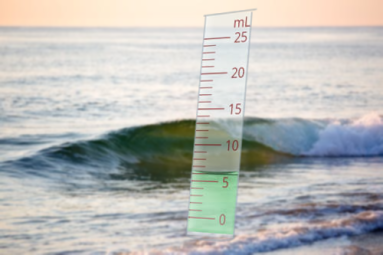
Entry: 6 mL
